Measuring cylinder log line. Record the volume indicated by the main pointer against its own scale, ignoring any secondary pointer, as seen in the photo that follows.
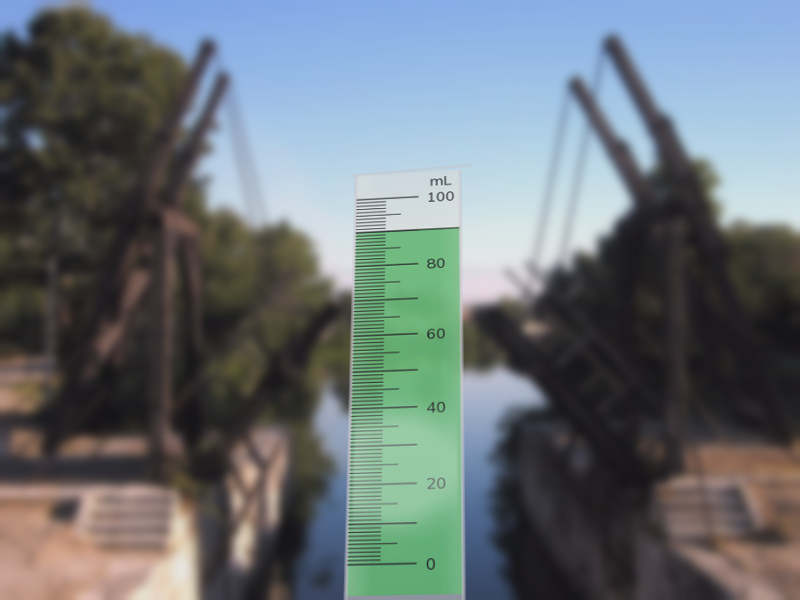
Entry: 90 mL
